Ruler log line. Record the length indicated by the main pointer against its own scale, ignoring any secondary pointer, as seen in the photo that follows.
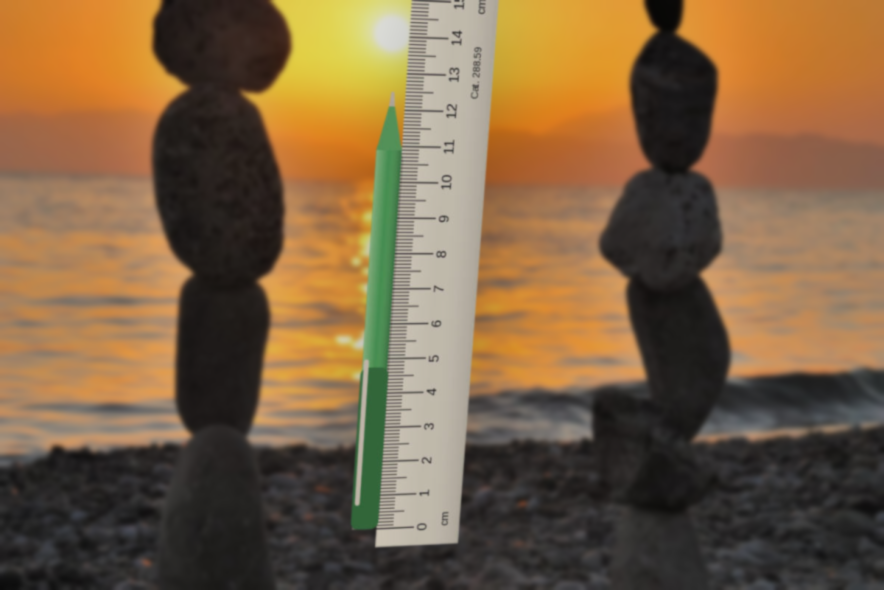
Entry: 12.5 cm
